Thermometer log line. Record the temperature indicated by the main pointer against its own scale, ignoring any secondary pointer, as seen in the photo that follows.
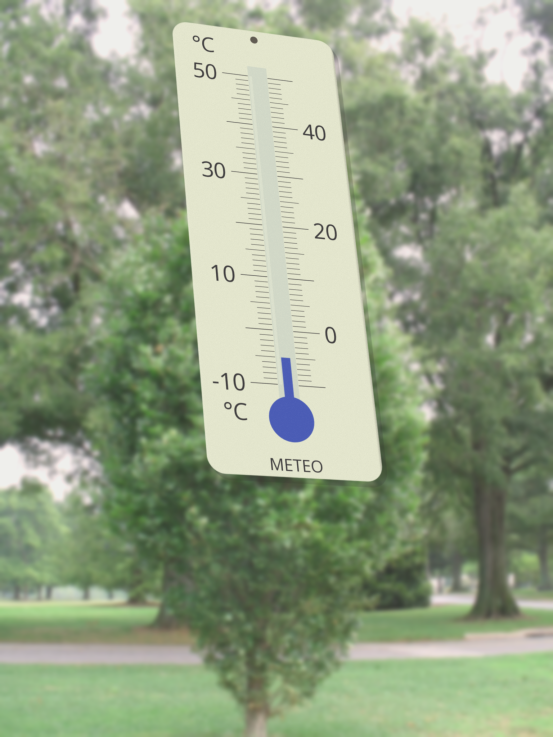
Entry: -5 °C
